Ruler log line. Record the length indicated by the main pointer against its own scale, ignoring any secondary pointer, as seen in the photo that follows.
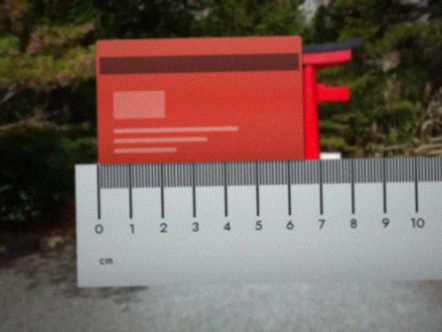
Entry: 6.5 cm
